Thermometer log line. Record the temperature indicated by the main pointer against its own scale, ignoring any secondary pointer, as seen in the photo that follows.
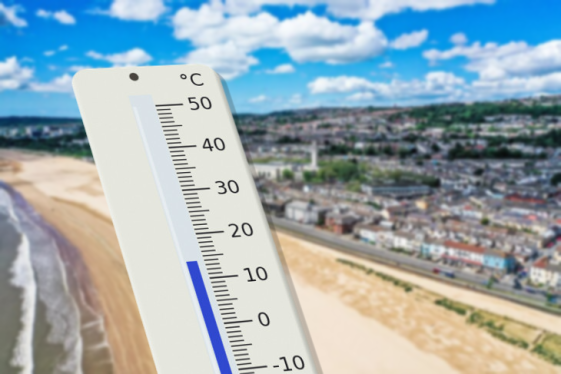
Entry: 14 °C
